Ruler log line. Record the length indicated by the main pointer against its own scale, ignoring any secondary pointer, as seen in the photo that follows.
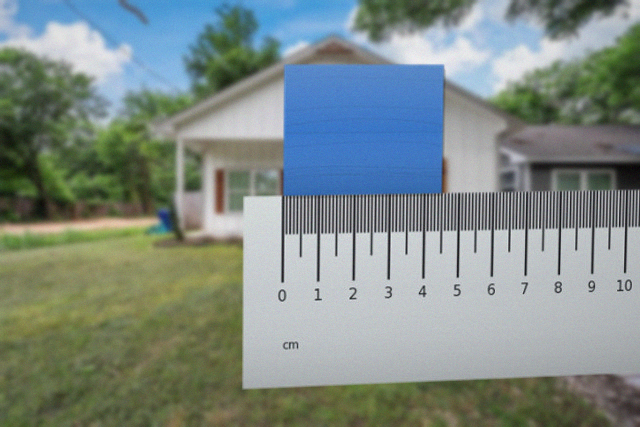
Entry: 4.5 cm
